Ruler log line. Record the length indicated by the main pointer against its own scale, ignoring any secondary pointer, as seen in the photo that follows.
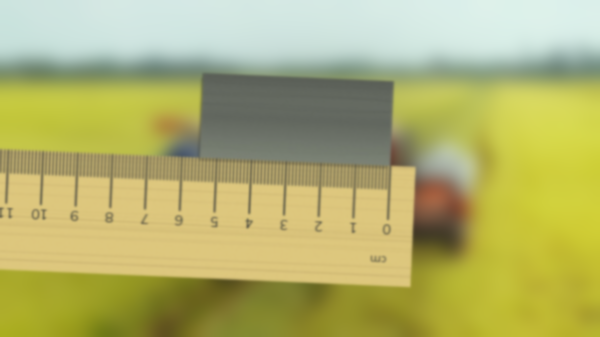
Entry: 5.5 cm
